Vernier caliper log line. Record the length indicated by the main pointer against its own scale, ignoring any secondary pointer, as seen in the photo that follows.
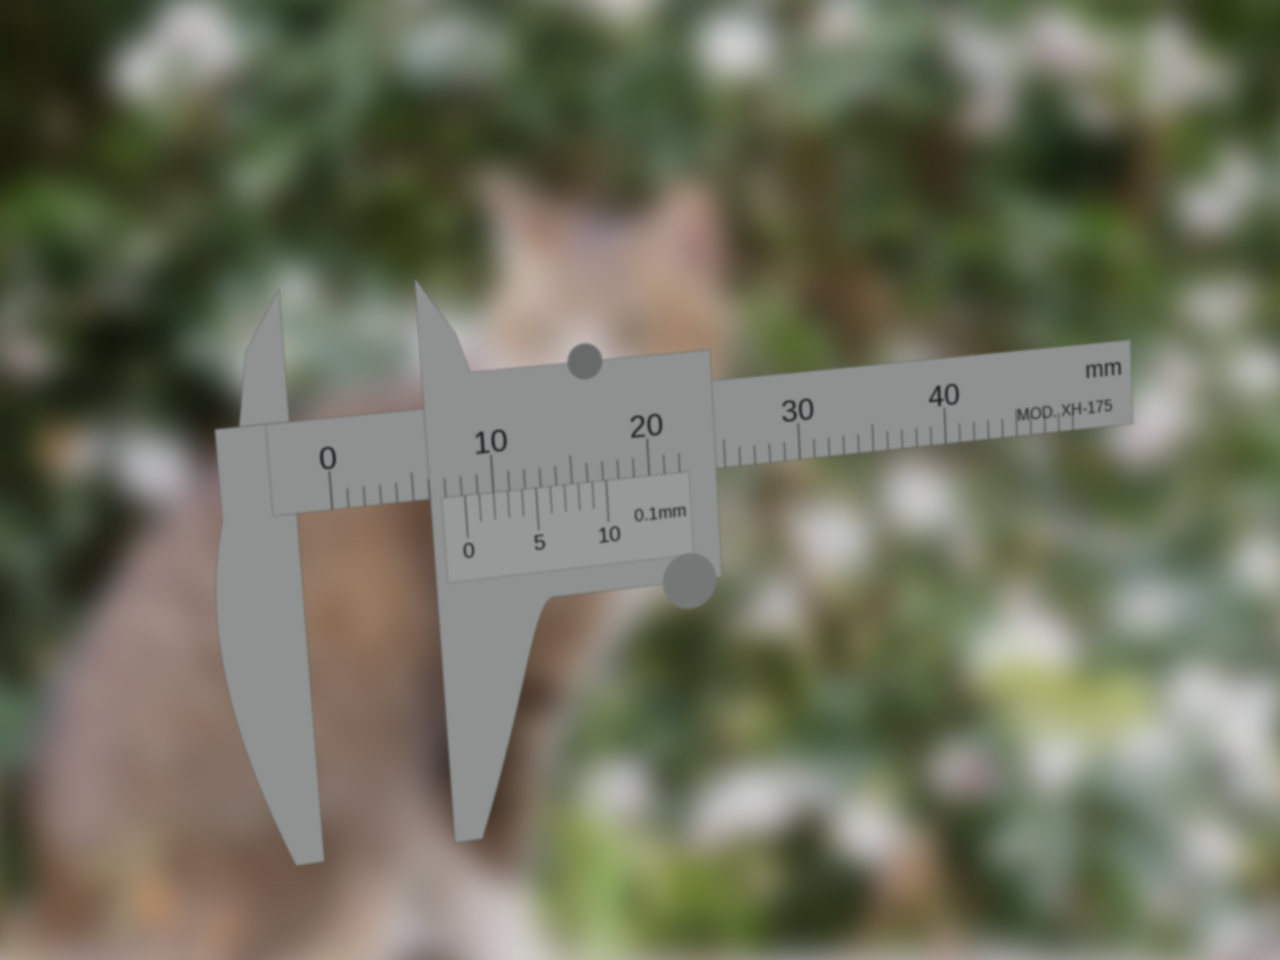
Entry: 8.2 mm
